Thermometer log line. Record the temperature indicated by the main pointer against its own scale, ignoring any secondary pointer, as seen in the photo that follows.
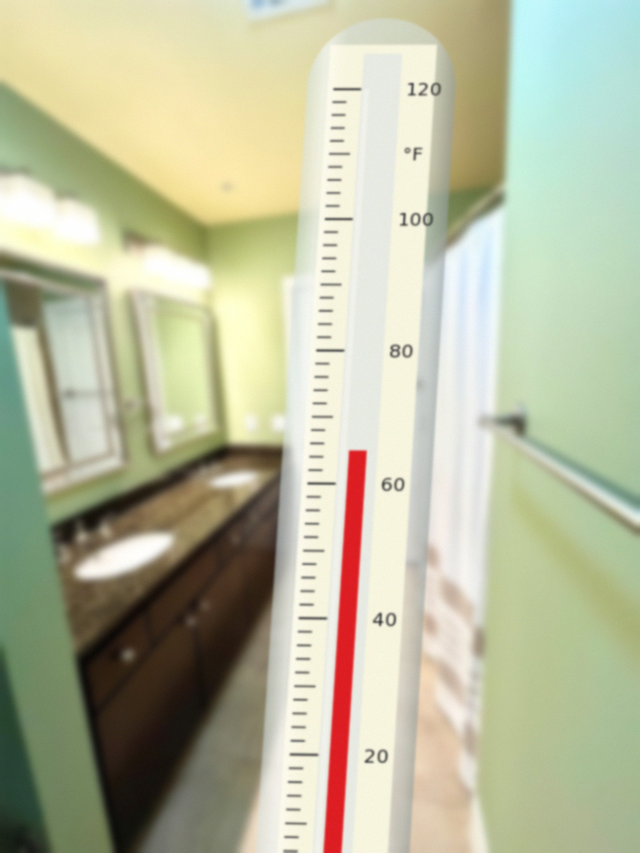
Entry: 65 °F
